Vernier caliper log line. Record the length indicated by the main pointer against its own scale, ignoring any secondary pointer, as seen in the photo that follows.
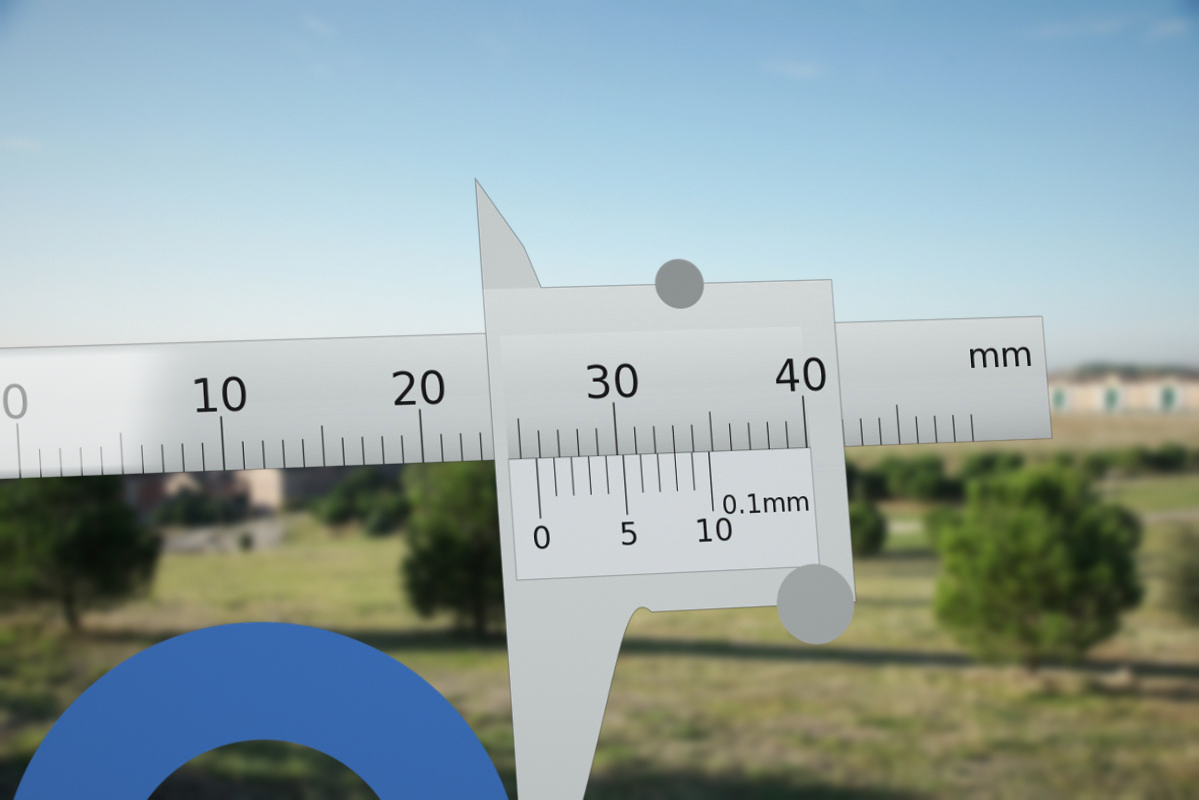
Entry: 25.8 mm
